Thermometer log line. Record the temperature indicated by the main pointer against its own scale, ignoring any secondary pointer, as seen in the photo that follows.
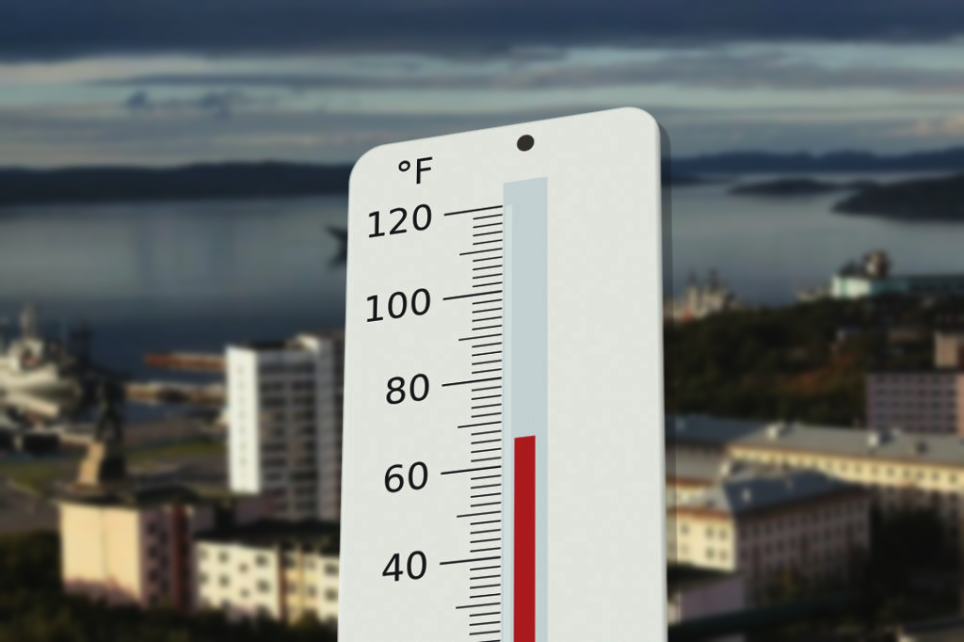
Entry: 66 °F
